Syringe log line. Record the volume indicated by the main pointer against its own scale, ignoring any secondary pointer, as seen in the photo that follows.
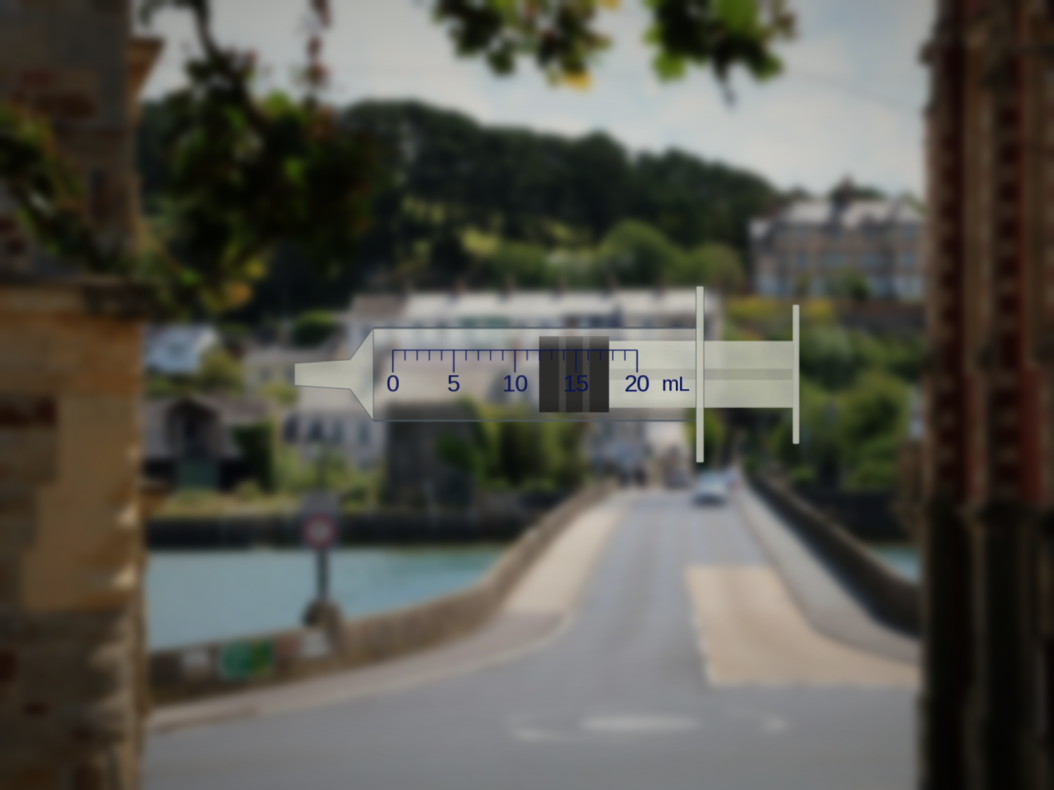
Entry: 12 mL
